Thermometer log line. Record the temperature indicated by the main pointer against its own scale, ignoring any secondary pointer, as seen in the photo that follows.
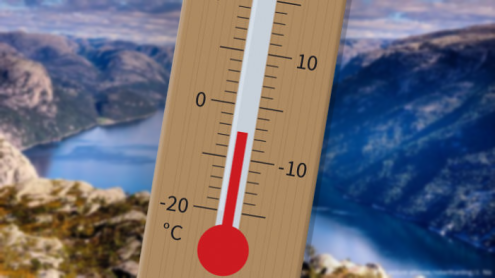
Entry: -5 °C
